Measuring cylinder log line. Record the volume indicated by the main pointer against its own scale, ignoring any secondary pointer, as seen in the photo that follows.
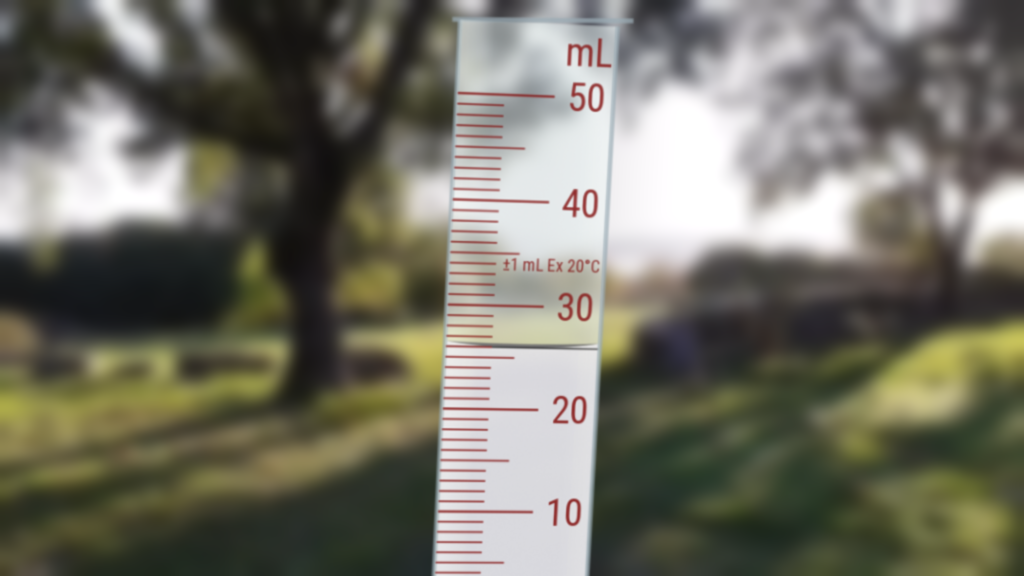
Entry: 26 mL
